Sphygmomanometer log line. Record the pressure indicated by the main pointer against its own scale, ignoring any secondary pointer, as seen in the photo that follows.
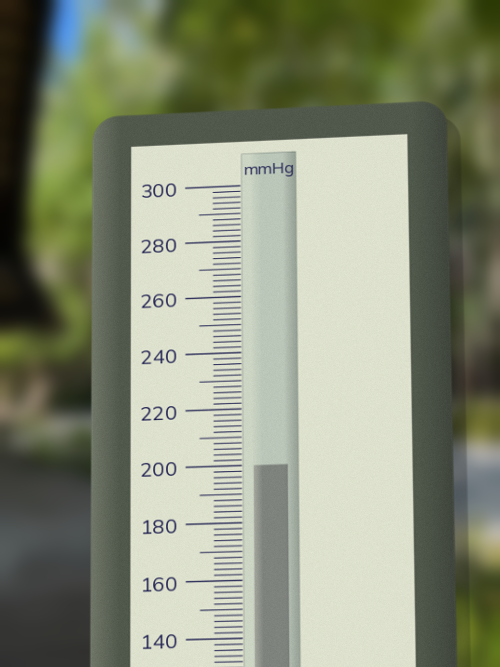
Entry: 200 mmHg
